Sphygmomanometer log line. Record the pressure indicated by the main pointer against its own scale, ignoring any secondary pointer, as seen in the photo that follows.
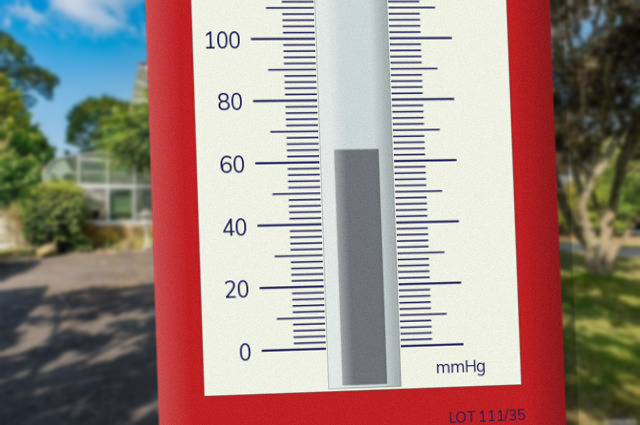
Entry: 64 mmHg
